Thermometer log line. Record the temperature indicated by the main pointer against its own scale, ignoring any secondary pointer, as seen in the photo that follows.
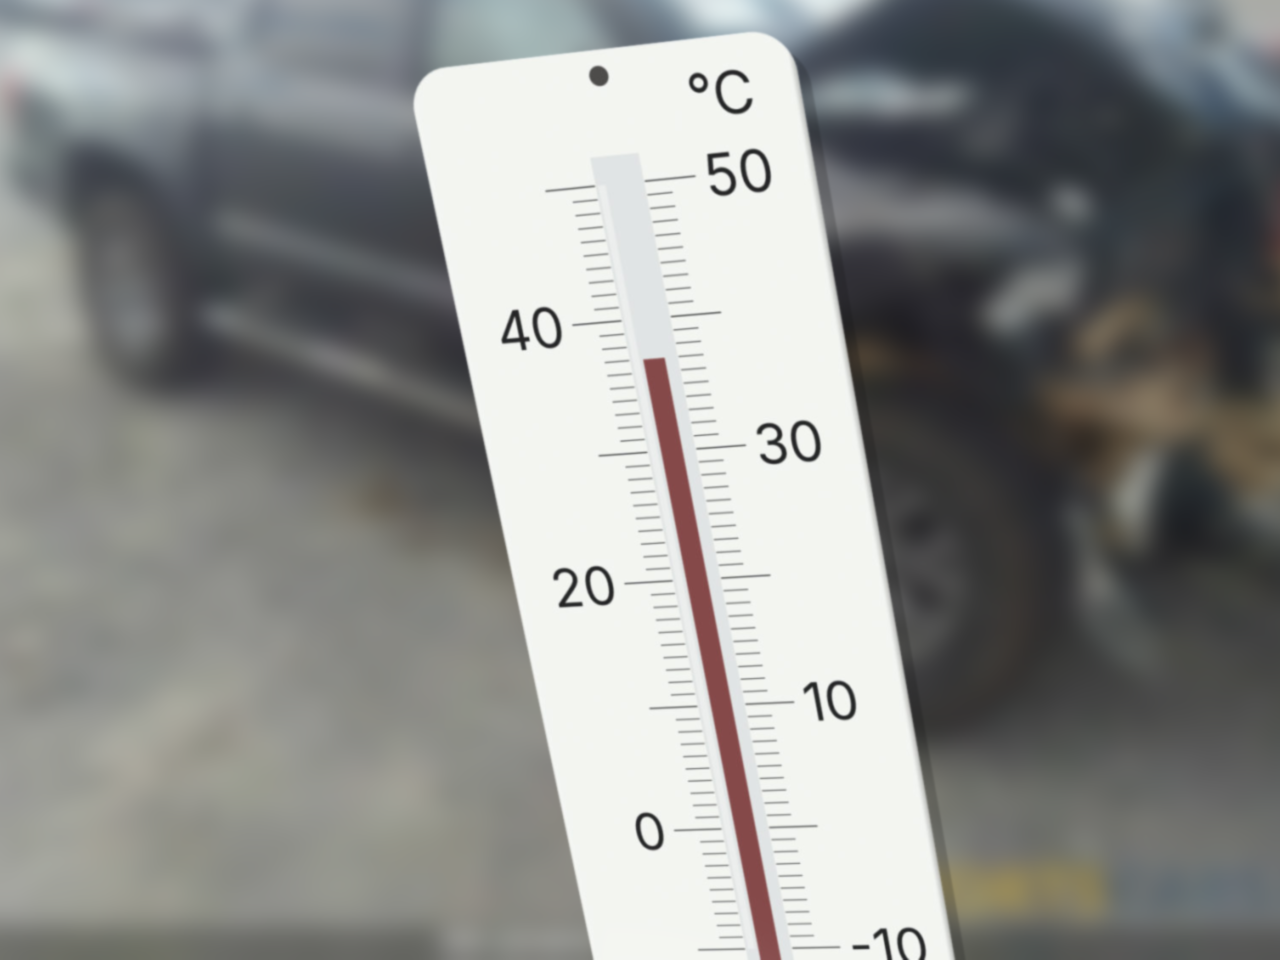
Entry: 37 °C
